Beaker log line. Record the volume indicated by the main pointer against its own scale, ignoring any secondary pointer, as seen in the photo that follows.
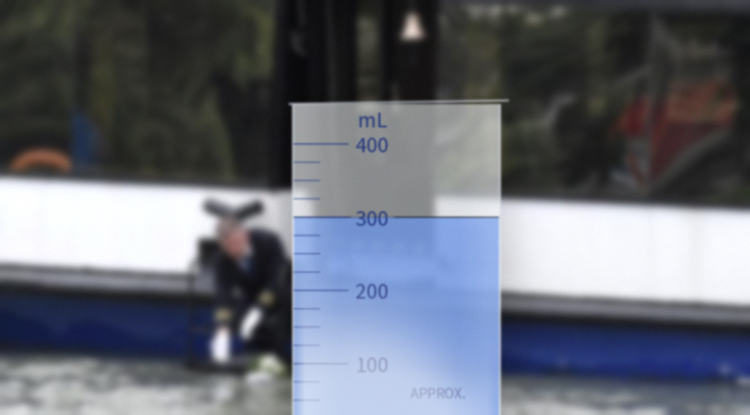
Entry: 300 mL
